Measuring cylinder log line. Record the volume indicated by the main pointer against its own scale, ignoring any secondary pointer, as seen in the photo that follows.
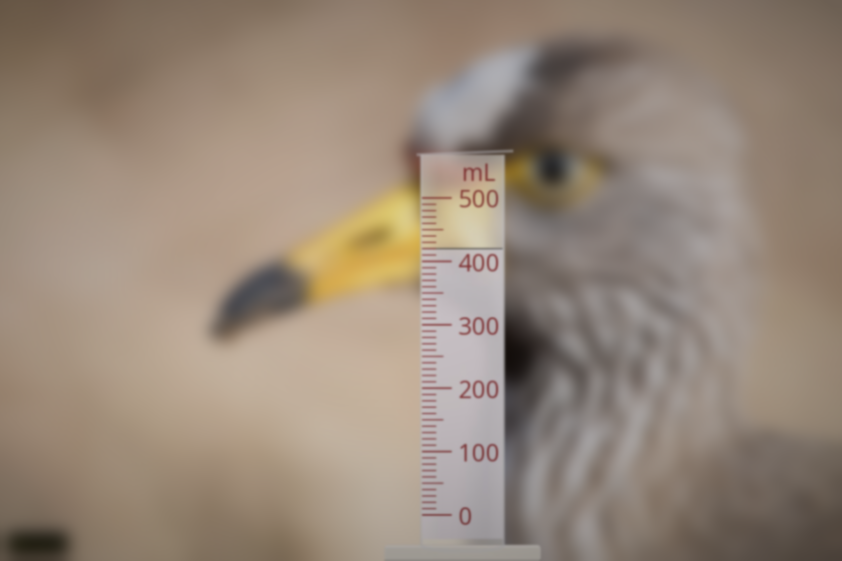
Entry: 420 mL
